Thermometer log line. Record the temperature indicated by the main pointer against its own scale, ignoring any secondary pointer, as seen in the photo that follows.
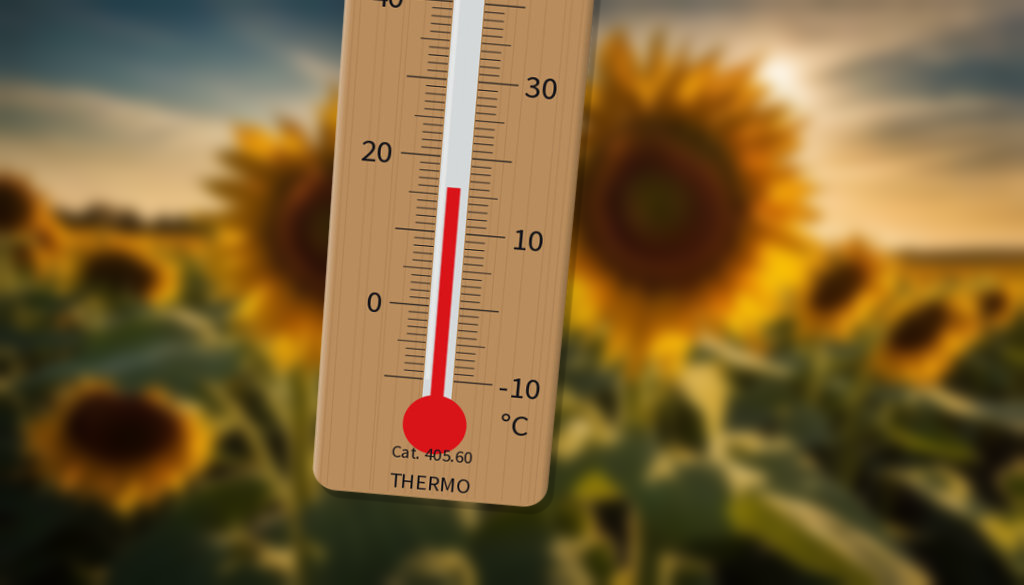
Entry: 16 °C
